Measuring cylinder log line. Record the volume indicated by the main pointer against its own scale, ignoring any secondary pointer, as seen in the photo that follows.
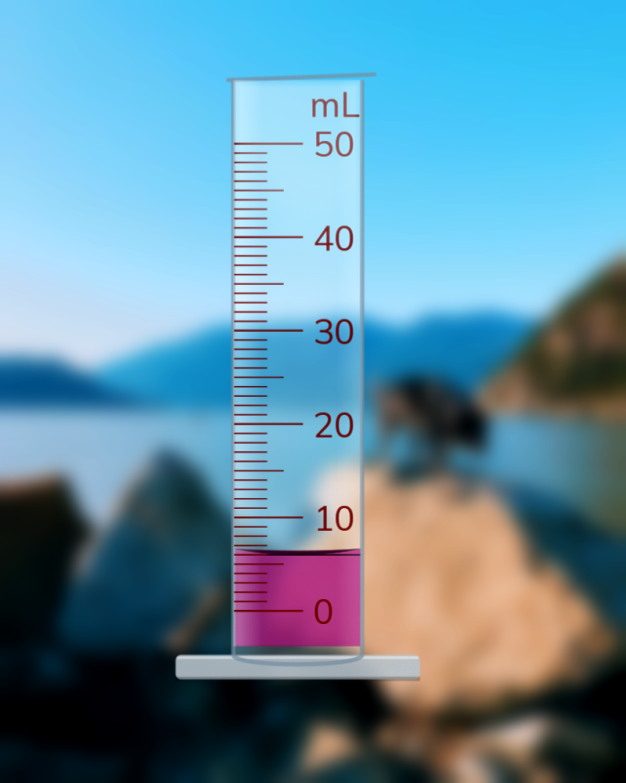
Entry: 6 mL
